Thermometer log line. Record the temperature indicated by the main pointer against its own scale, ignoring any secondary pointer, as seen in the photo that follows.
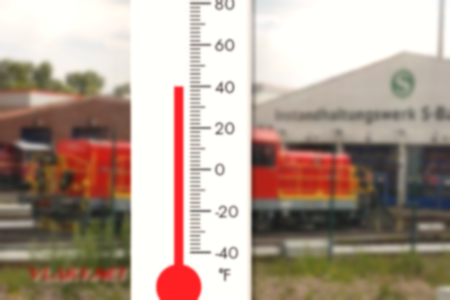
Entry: 40 °F
